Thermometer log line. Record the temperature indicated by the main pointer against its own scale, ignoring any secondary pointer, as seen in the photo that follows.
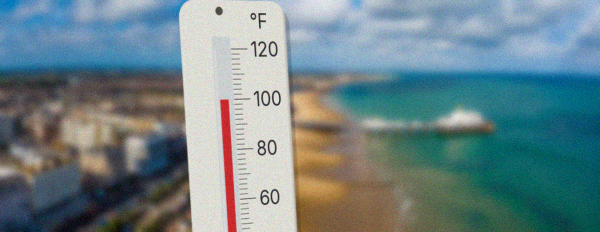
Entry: 100 °F
